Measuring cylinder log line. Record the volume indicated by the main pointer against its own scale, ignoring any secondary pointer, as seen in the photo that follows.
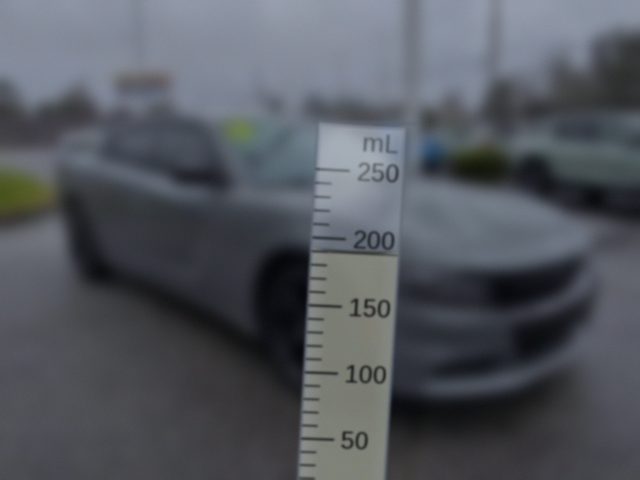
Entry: 190 mL
